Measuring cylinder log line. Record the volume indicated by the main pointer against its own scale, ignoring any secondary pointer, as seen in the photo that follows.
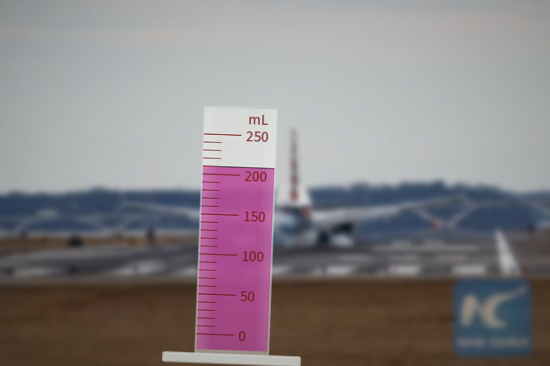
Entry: 210 mL
